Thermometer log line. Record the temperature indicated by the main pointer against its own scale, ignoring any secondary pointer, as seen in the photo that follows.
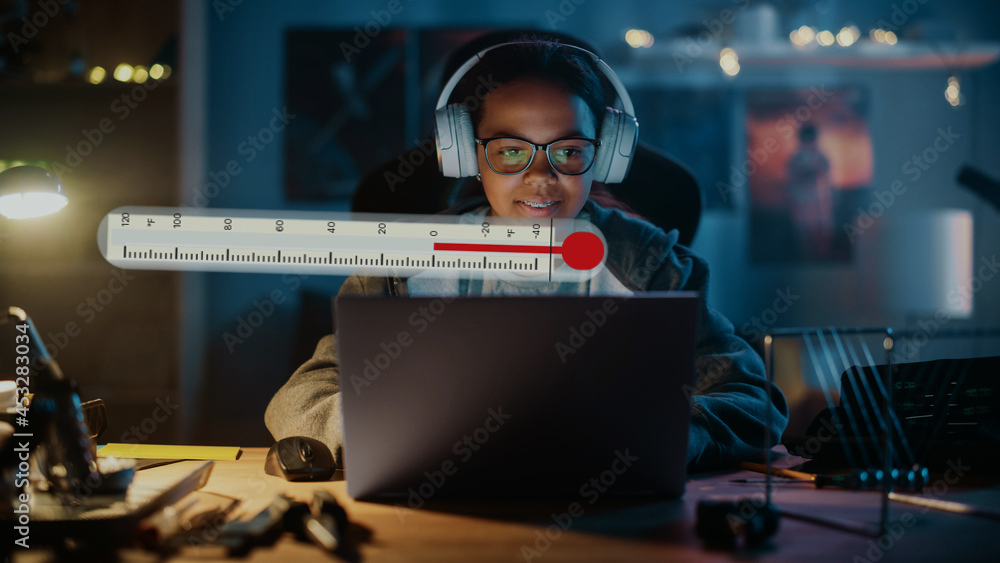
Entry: 0 °F
